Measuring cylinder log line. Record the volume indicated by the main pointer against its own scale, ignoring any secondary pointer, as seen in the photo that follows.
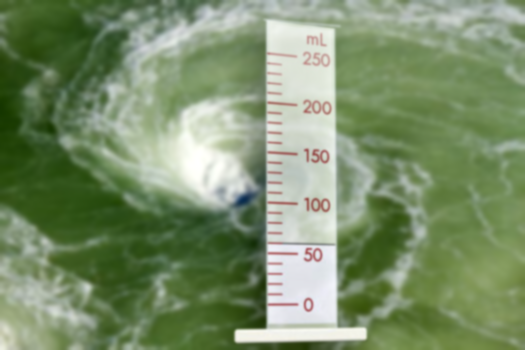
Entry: 60 mL
